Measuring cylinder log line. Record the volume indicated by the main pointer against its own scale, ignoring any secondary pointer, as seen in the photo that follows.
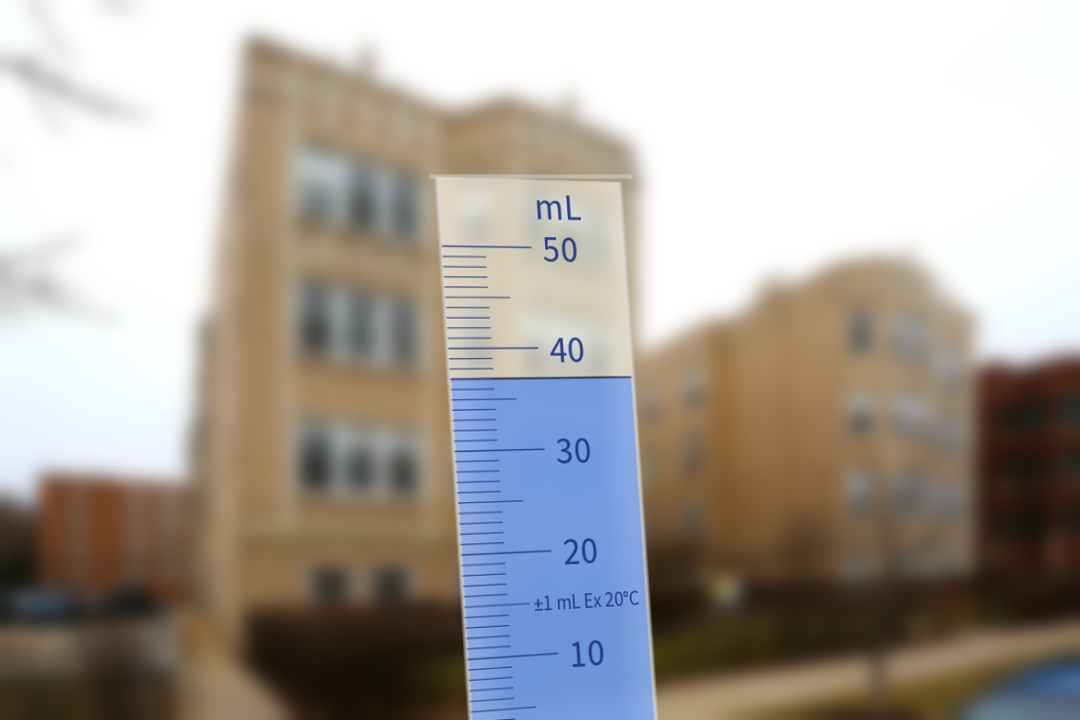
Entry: 37 mL
